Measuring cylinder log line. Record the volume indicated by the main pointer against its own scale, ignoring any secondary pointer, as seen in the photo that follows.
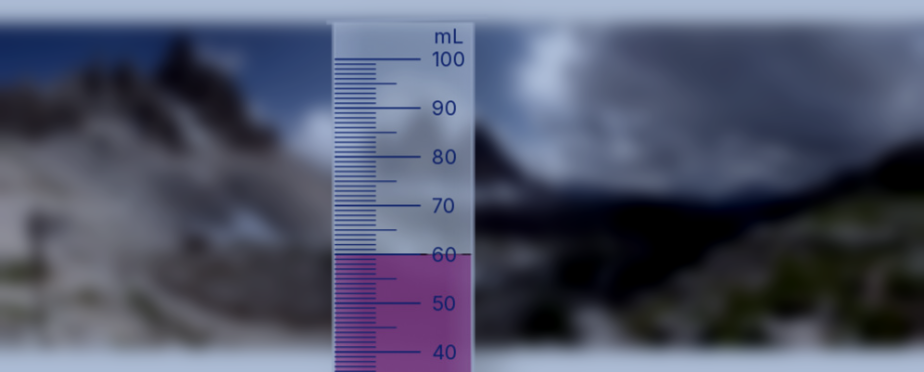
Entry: 60 mL
